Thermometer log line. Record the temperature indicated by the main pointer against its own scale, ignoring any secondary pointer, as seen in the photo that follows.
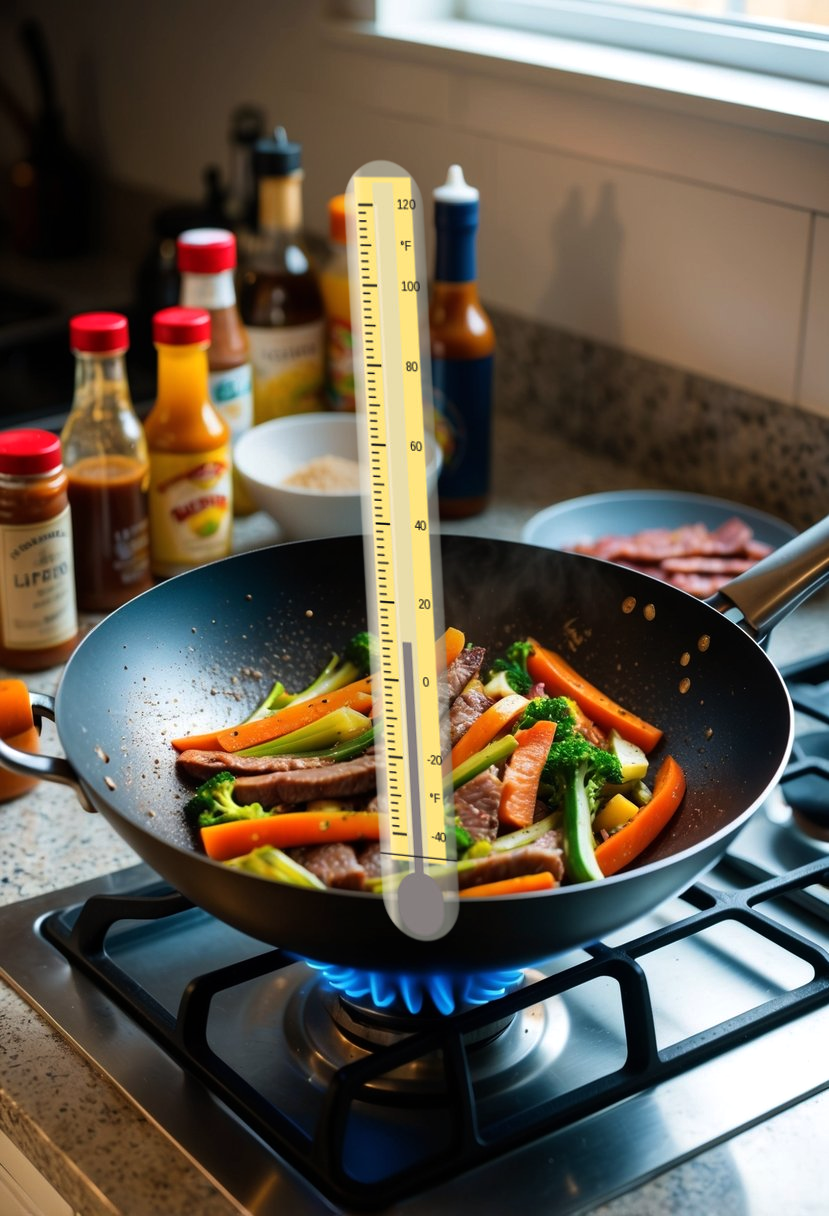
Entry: 10 °F
